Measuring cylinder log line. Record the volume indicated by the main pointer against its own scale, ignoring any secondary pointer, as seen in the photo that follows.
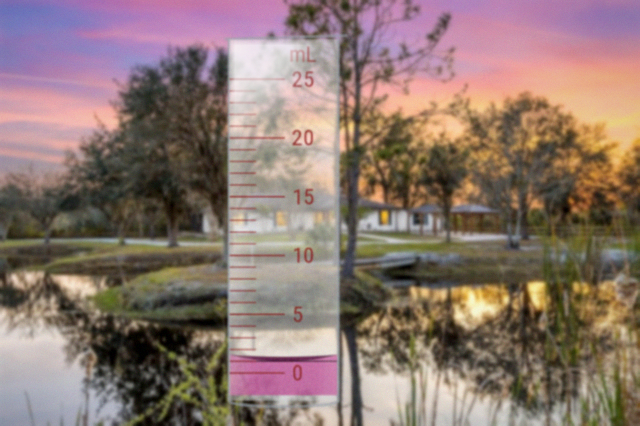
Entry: 1 mL
